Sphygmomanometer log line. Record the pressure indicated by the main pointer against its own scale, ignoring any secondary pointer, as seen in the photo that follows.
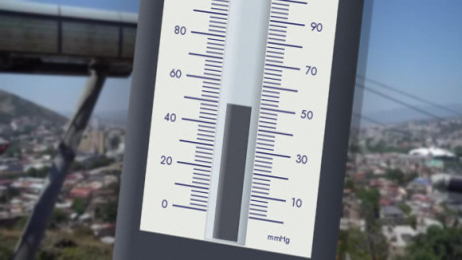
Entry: 50 mmHg
